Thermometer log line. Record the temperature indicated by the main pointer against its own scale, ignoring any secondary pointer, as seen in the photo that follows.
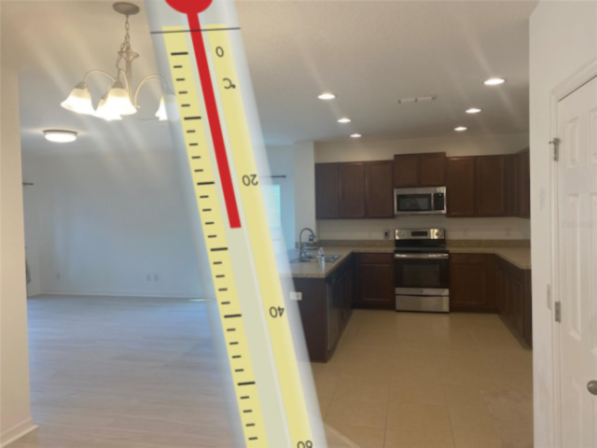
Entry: 27 °C
